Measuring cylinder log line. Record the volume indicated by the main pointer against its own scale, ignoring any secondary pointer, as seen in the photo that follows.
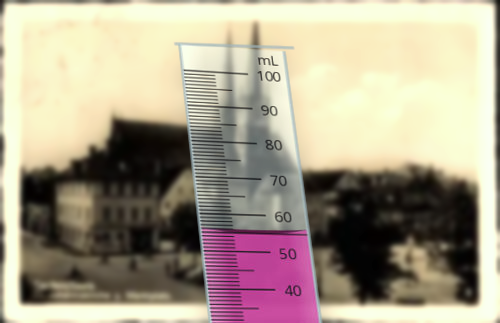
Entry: 55 mL
